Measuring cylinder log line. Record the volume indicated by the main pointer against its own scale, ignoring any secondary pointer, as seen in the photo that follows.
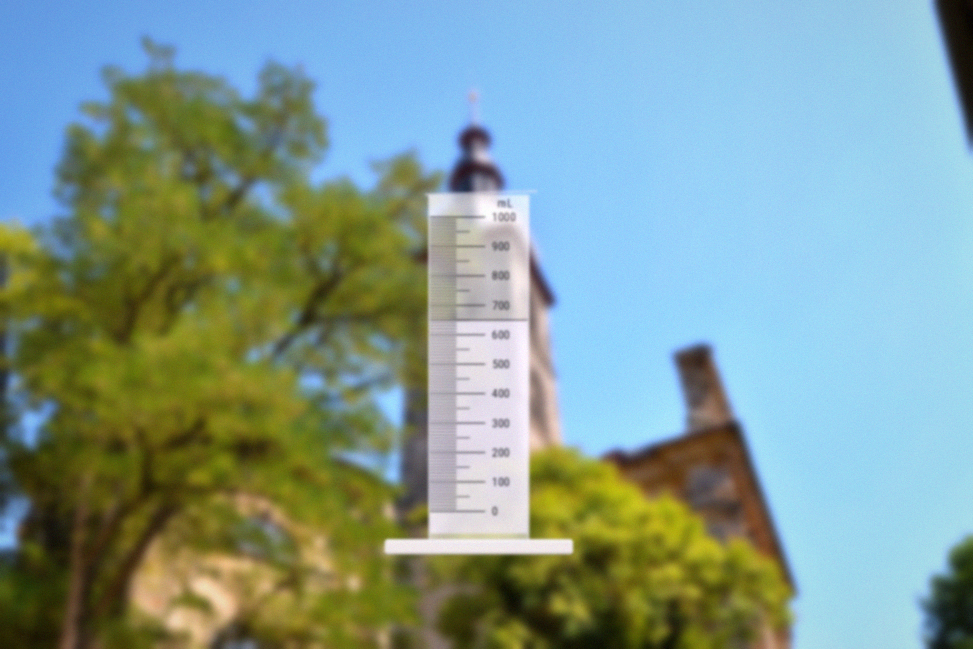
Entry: 650 mL
